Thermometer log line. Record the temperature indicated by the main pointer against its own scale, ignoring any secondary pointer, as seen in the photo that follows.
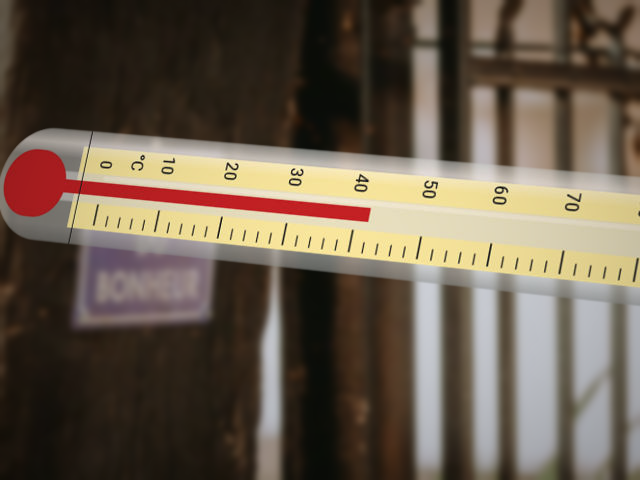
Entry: 42 °C
